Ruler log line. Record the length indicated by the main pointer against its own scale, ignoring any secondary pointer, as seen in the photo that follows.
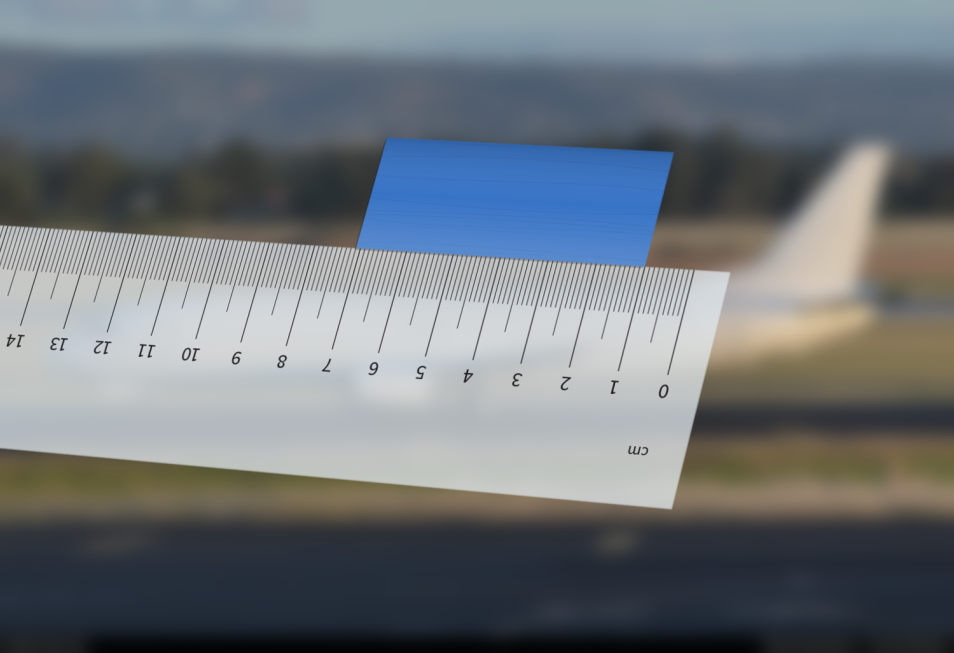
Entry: 6.1 cm
